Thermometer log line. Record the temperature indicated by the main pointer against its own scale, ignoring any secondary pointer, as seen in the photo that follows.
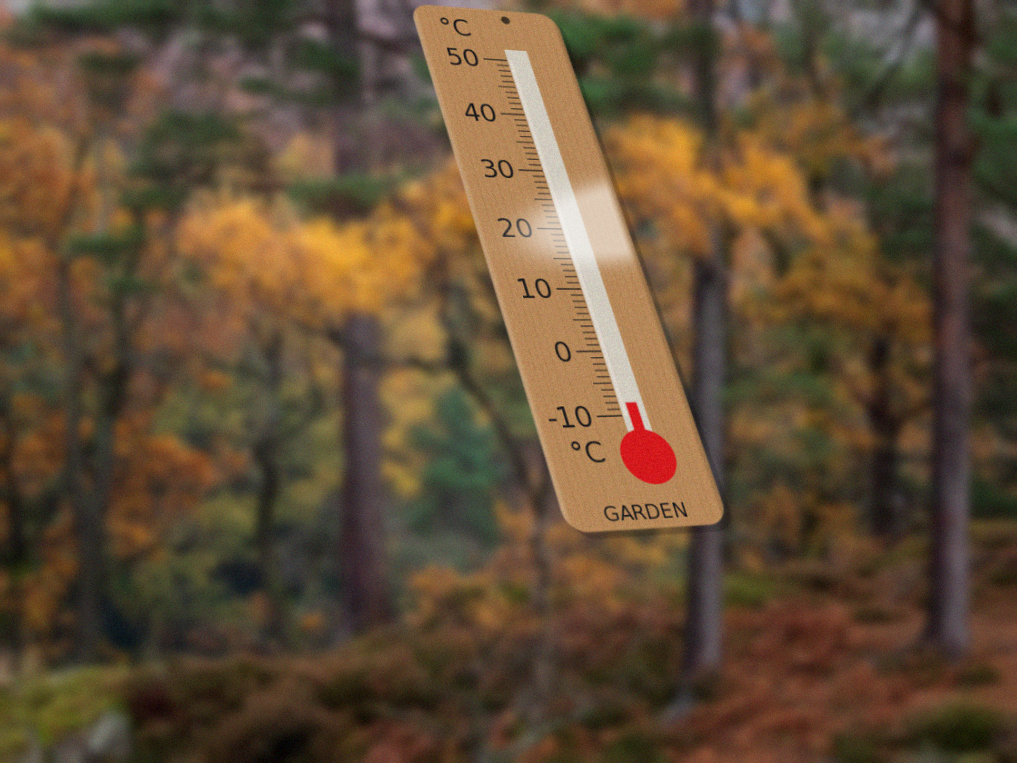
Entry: -8 °C
